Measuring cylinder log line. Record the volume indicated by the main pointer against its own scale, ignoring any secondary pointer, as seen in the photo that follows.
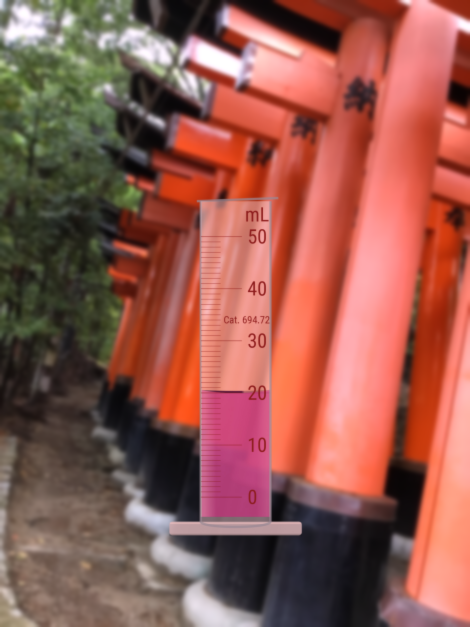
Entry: 20 mL
